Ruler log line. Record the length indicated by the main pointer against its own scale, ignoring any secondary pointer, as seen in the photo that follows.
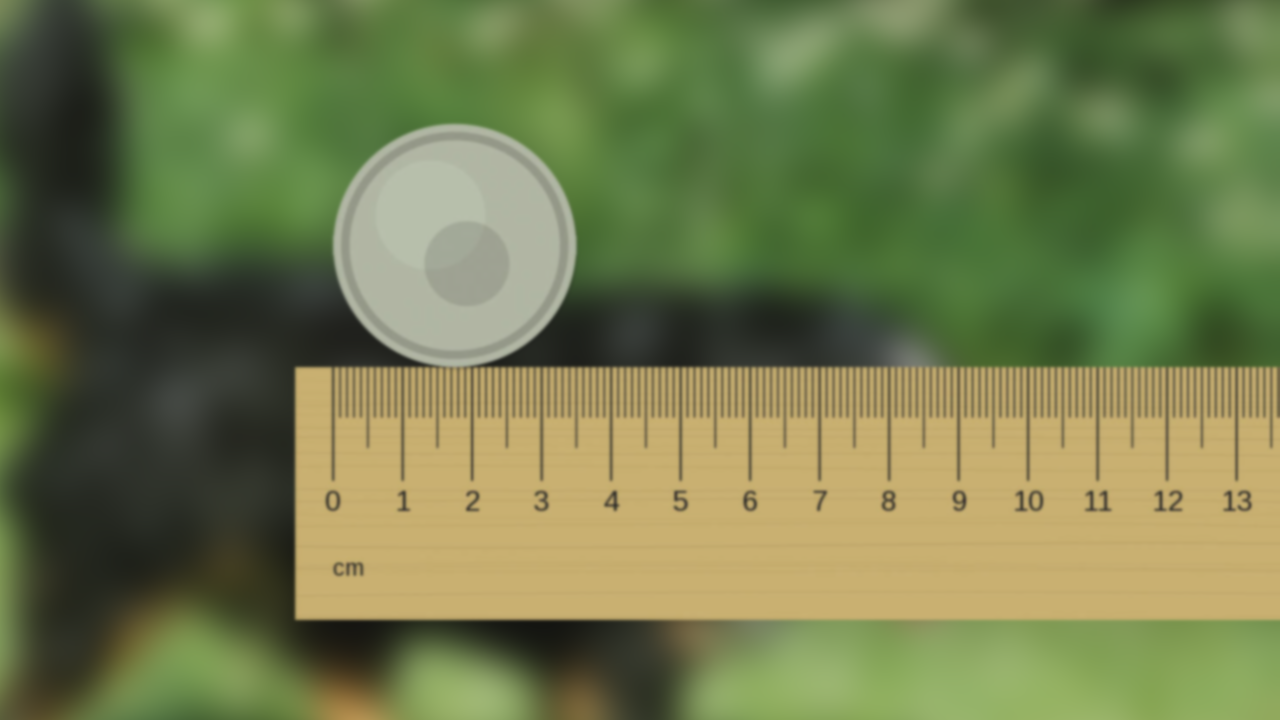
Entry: 3.5 cm
